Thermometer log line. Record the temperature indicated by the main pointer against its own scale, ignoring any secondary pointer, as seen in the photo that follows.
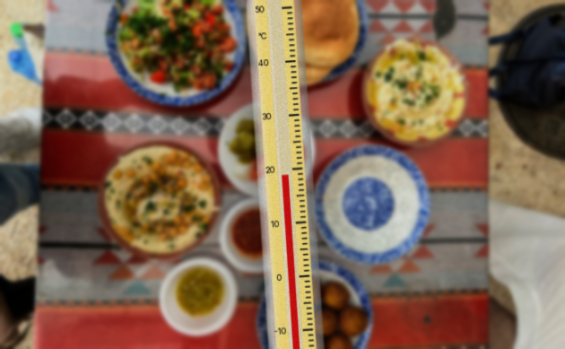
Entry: 19 °C
